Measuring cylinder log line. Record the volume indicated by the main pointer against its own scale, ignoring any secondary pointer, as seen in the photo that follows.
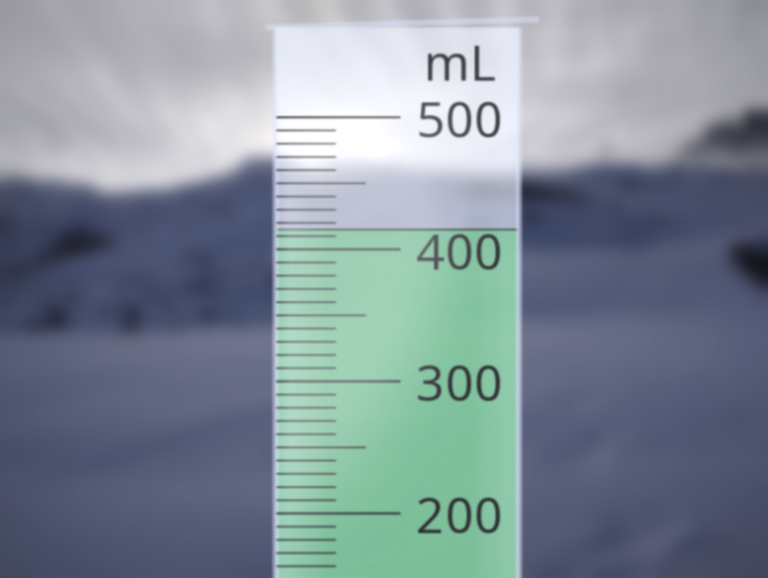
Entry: 415 mL
